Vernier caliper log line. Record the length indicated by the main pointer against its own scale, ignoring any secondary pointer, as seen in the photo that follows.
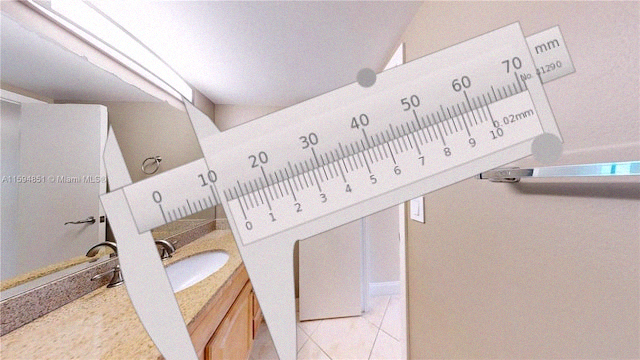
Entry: 14.0 mm
